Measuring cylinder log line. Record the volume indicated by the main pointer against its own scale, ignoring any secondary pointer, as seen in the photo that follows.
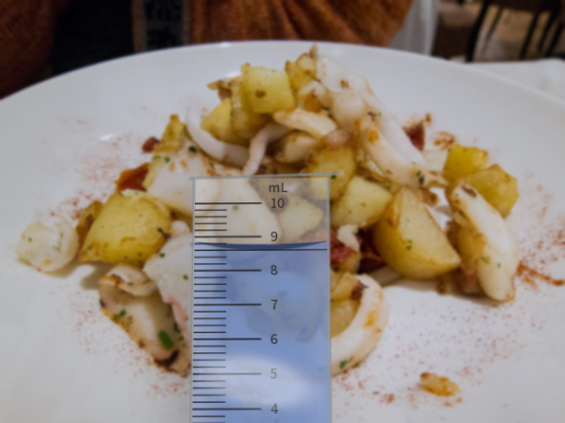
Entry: 8.6 mL
